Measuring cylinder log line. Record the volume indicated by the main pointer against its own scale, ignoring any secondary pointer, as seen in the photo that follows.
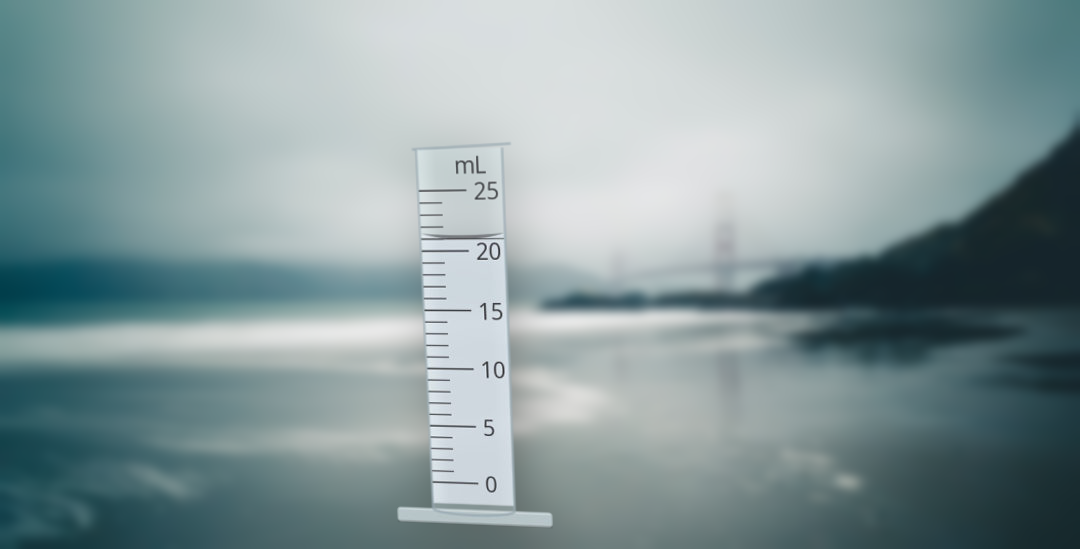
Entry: 21 mL
